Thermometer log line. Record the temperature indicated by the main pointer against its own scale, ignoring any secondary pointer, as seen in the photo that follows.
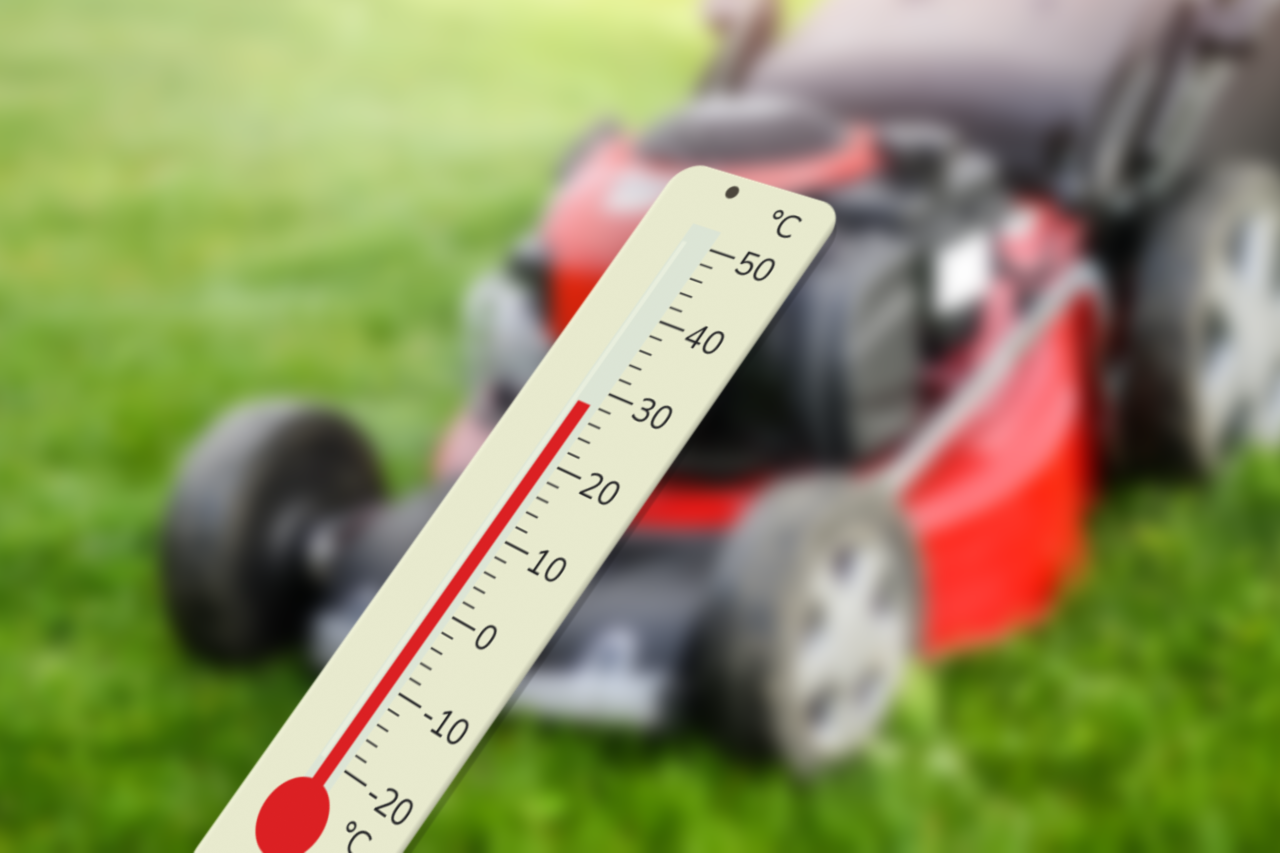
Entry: 28 °C
